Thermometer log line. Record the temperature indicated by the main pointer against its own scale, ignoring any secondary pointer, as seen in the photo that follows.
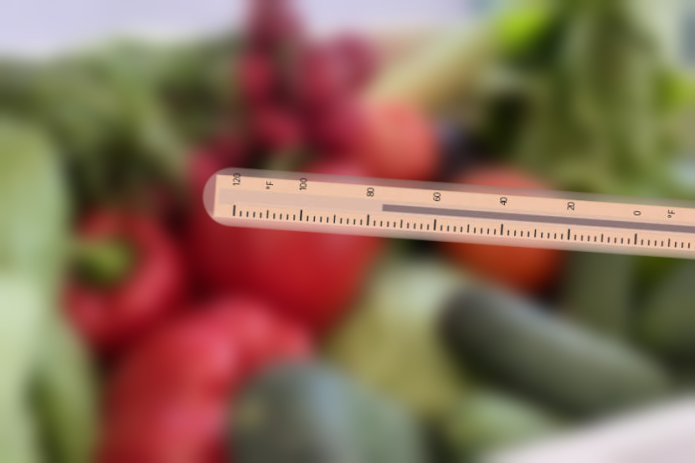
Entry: 76 °F
